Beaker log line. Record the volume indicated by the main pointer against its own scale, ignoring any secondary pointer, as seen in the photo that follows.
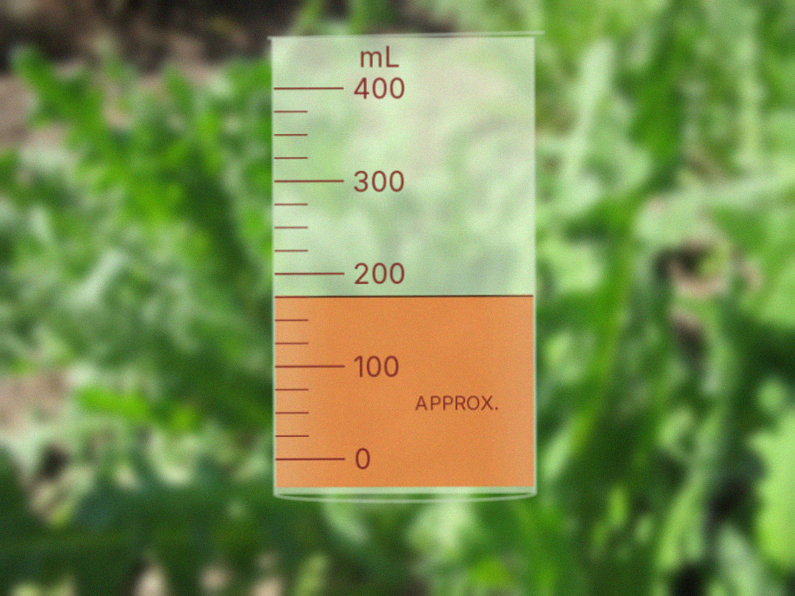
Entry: 175 mL
